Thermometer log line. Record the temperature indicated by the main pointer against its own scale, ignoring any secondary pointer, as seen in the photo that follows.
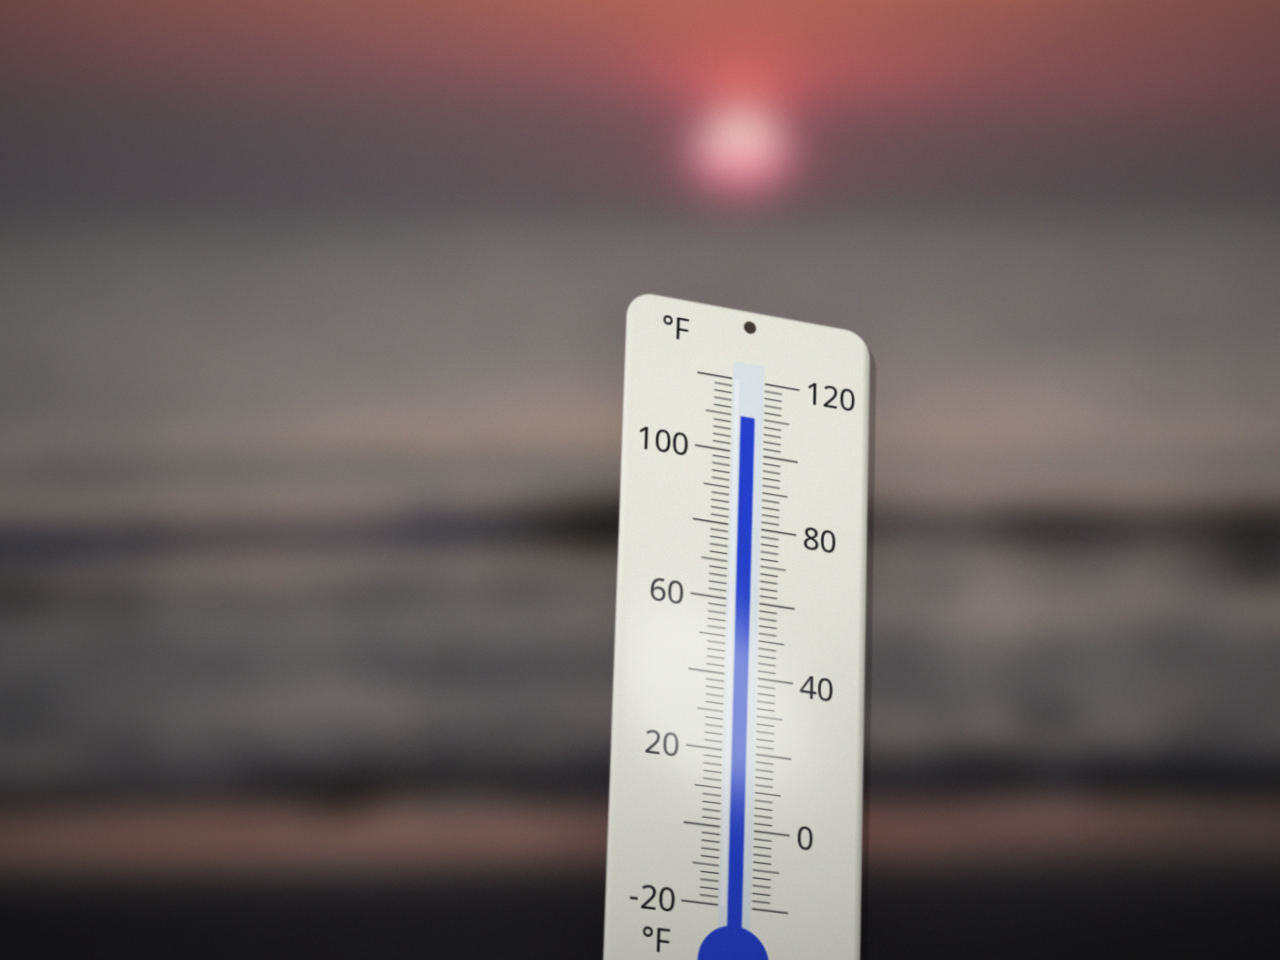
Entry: 110 °F
